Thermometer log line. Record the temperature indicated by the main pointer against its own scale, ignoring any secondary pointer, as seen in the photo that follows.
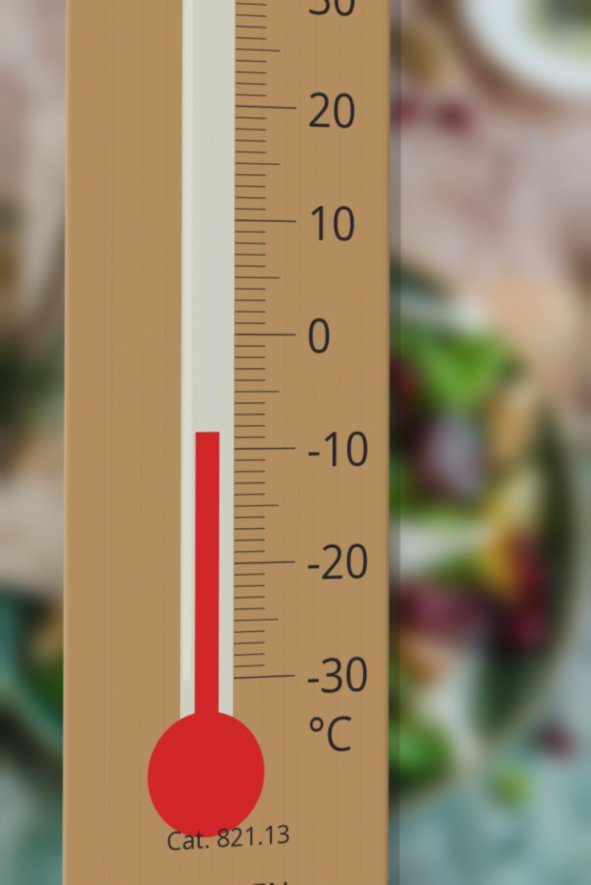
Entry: -8.5 °C
